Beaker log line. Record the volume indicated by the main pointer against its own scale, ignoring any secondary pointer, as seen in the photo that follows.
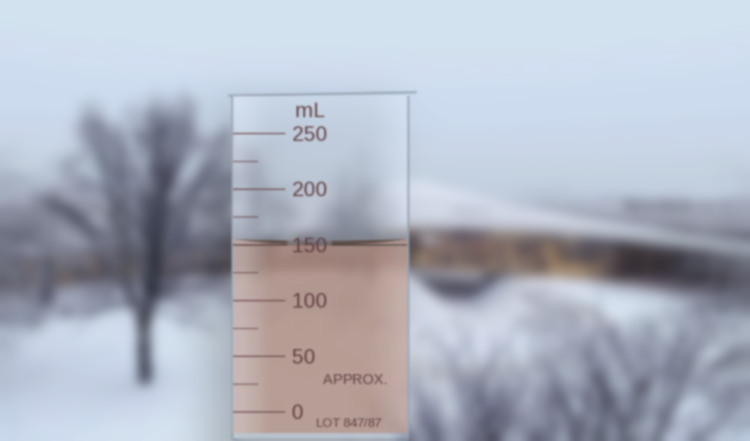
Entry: 150 mL
